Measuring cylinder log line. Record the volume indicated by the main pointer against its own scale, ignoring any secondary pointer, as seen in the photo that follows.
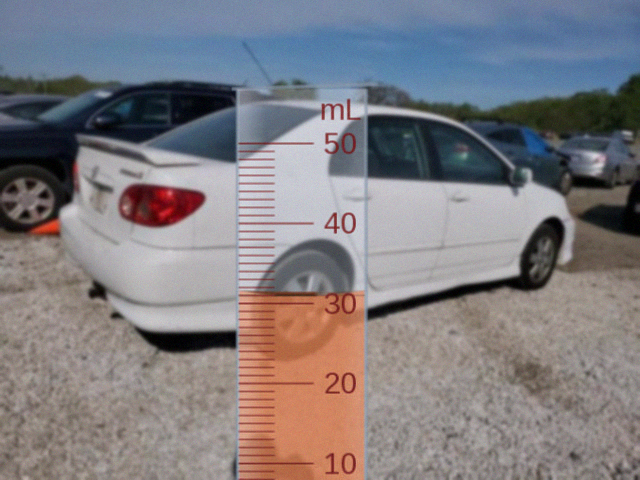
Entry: 31 mL
